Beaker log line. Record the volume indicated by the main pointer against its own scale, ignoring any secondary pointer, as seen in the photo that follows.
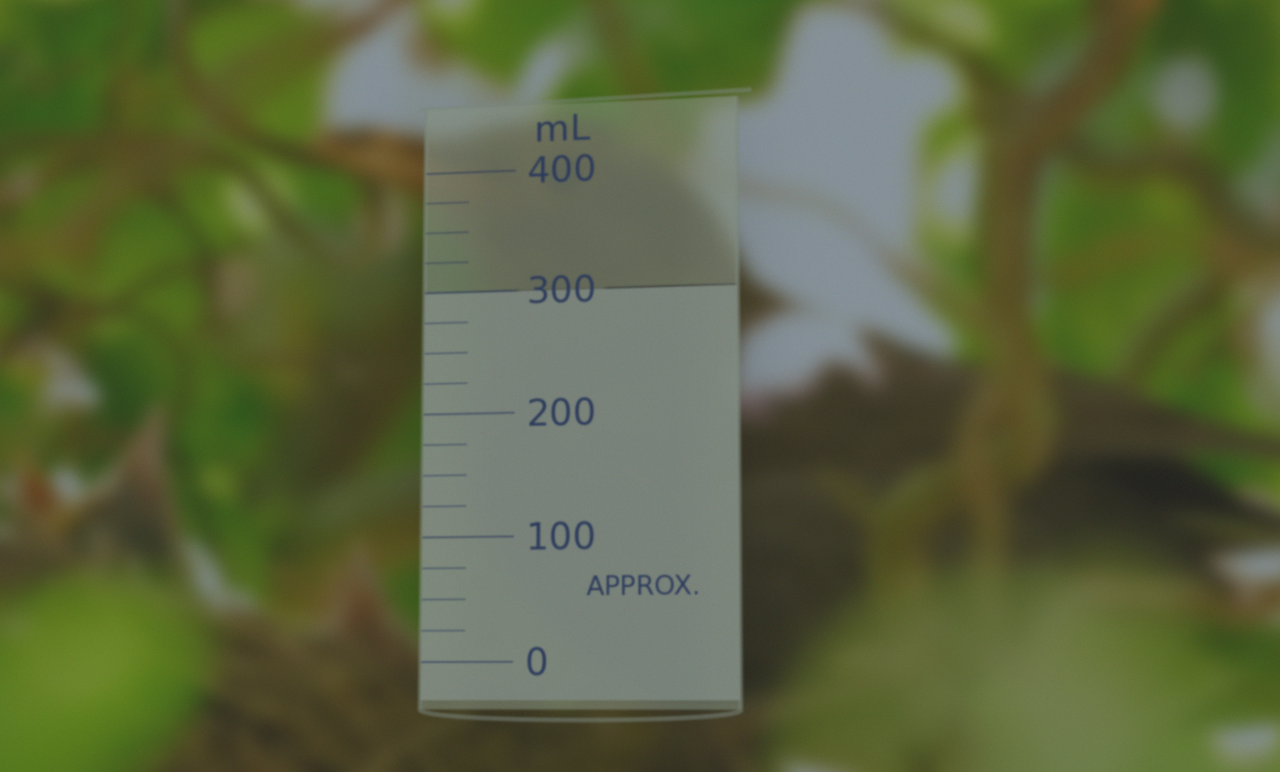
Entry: 300 mL
